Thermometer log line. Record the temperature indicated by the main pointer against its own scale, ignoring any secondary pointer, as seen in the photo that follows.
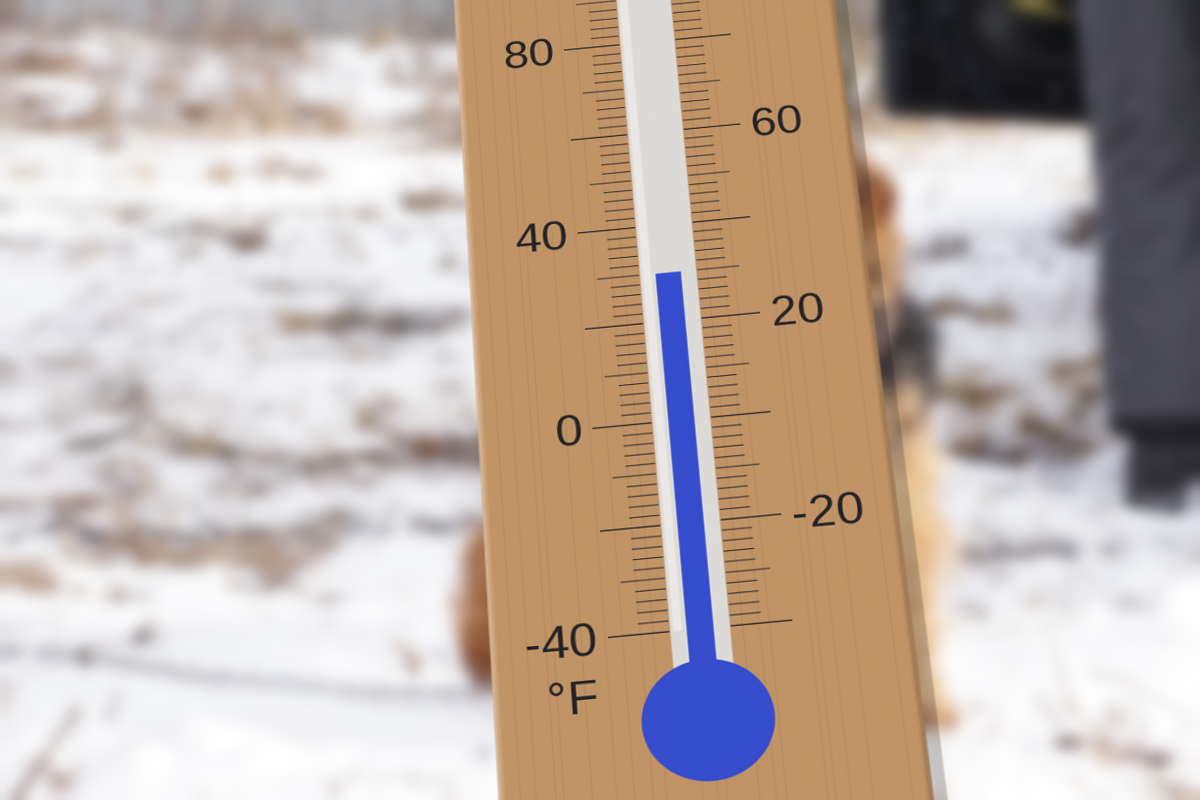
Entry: 30 °F
